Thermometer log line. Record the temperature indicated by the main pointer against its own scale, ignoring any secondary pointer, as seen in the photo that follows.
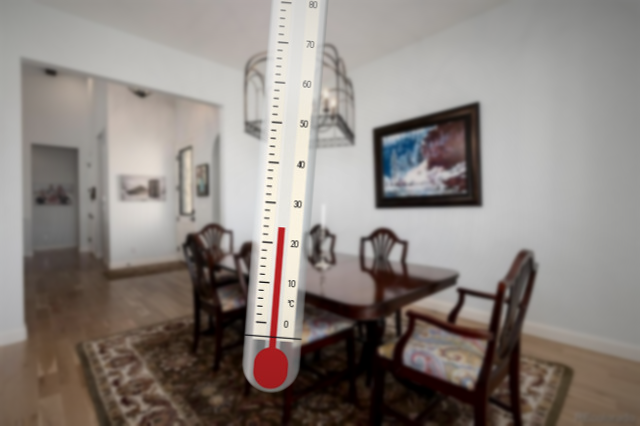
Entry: 24 °C
